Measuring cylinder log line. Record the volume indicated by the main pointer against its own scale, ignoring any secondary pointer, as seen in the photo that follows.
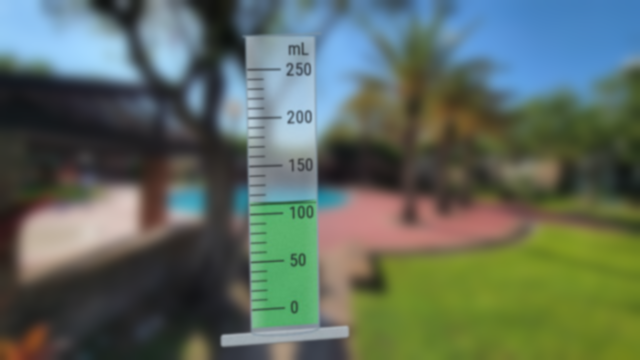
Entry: 110 mL
